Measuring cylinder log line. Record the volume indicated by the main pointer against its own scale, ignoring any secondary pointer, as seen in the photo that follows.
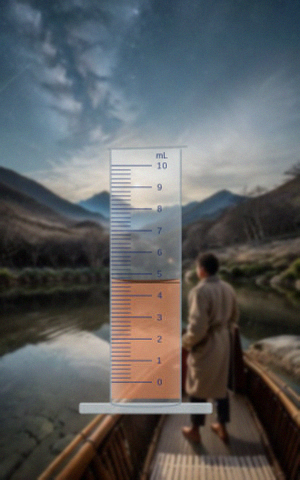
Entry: 4.6 mL
